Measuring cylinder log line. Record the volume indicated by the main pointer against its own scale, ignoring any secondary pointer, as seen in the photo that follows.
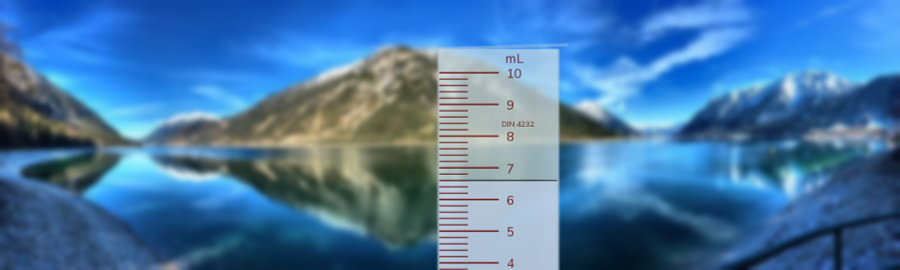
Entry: 6.6 mL
